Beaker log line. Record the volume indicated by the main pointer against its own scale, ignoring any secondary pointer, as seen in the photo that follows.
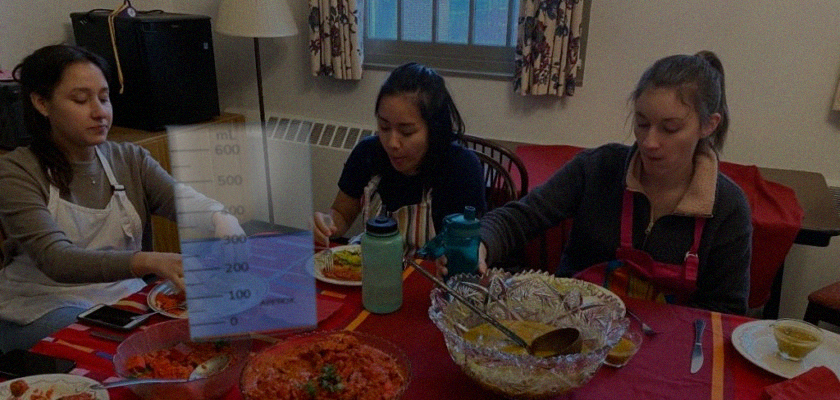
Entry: 300 mL
